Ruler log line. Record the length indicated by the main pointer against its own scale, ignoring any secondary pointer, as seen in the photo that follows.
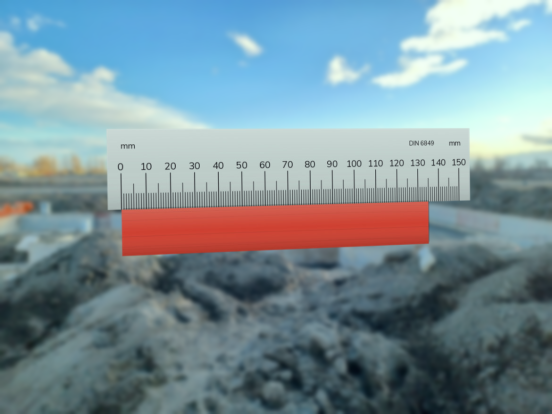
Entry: 135 mm
